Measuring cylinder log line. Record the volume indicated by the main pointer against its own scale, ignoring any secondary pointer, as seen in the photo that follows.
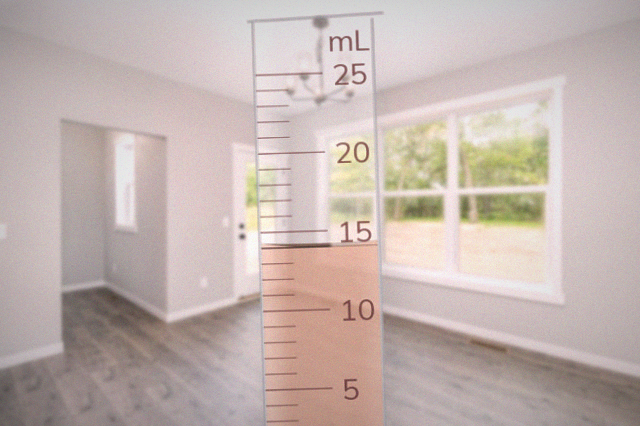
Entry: 14 mL
